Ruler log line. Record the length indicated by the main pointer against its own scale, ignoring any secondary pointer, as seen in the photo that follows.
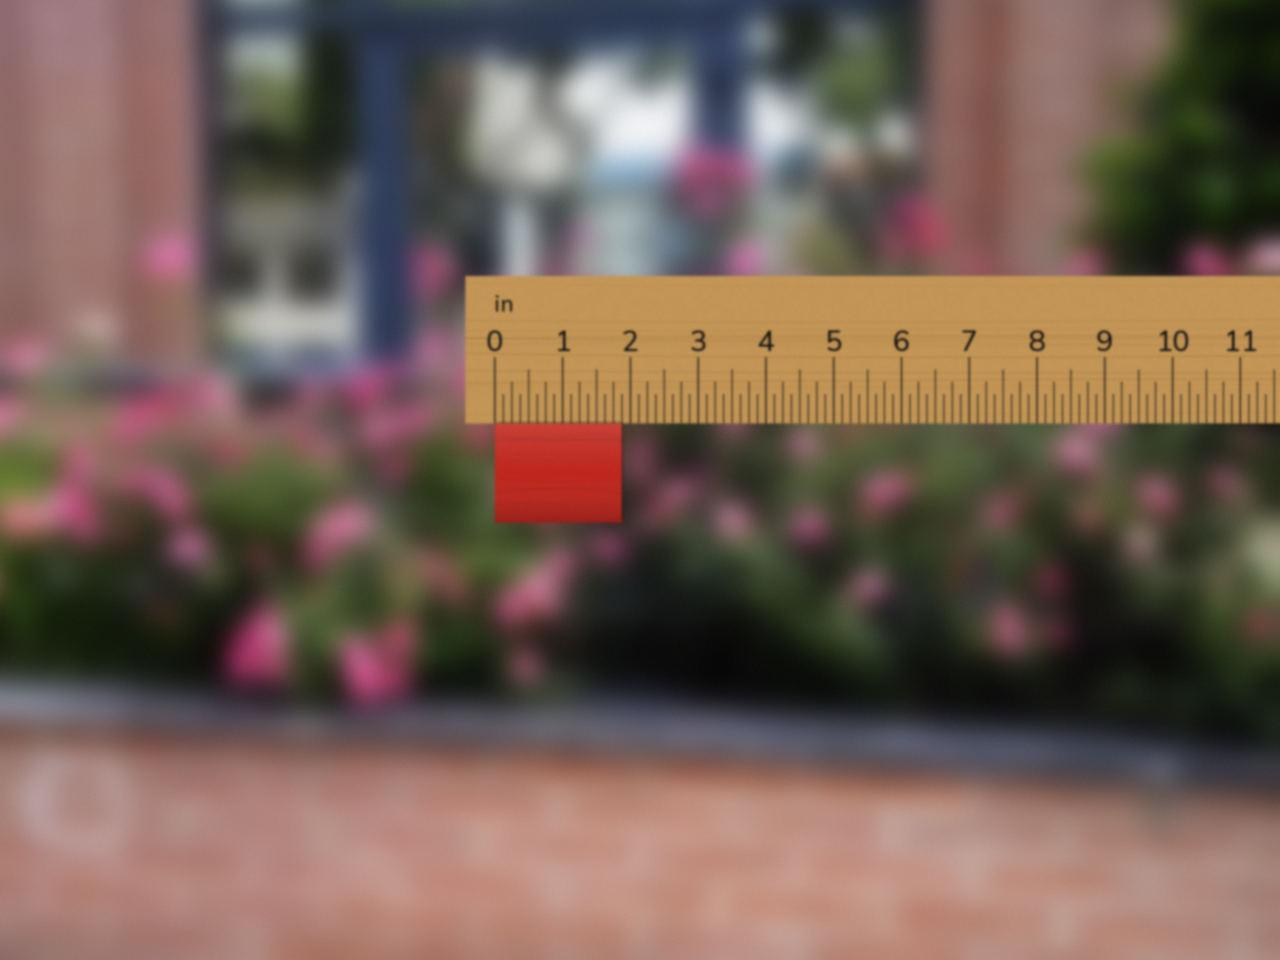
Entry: 1.875 in
